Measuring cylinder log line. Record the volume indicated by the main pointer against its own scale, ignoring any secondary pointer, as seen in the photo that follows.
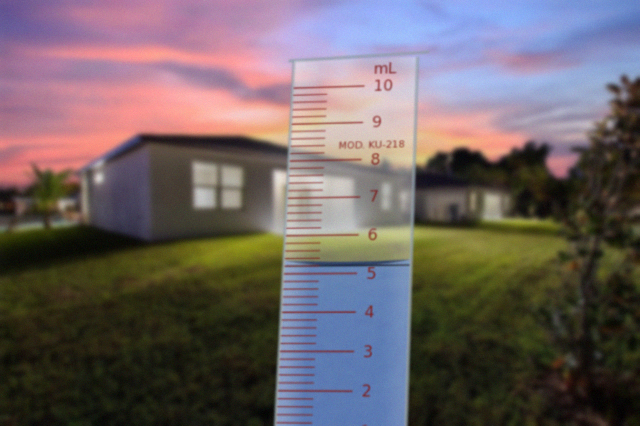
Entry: 5.2 mL
